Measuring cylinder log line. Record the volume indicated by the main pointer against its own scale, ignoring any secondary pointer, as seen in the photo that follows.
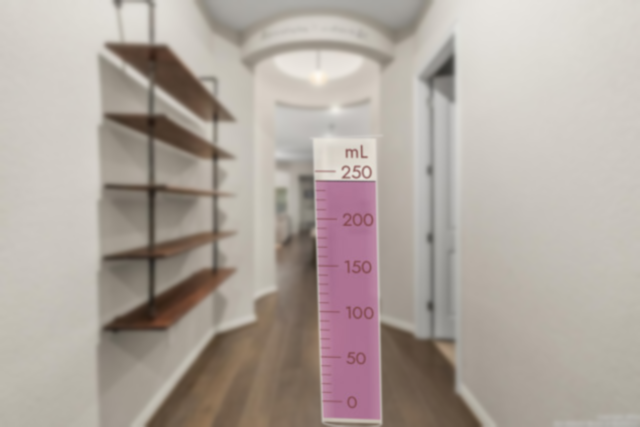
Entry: 240 mL
